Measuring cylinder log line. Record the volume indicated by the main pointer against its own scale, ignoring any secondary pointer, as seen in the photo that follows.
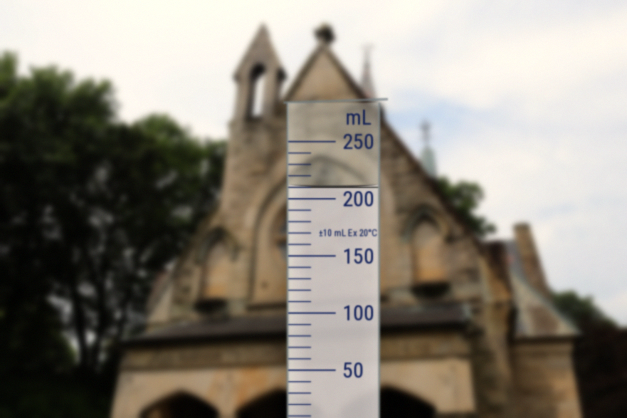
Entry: 210 mL
